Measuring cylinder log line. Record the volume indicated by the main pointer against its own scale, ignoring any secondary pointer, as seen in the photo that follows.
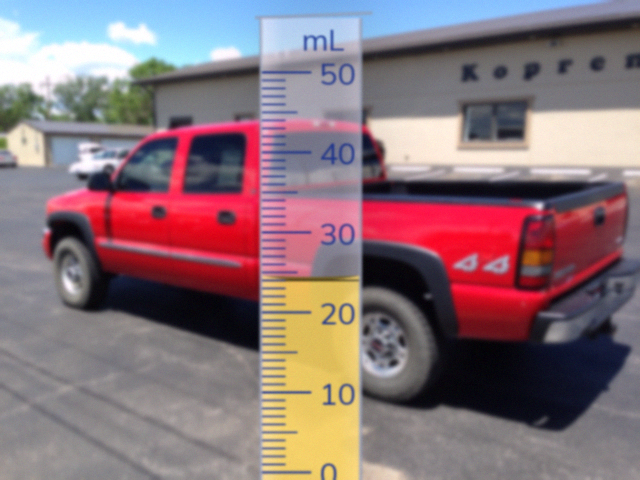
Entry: 24 mL
